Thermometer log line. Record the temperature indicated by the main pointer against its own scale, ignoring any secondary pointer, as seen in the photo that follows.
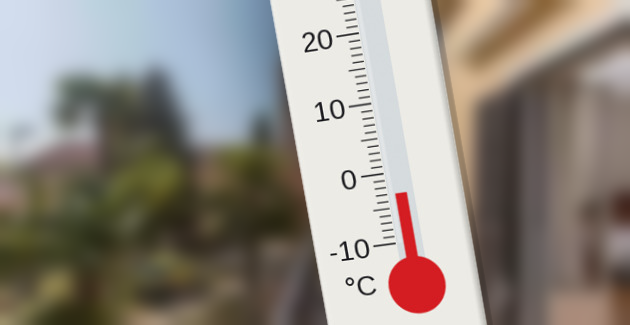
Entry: -3 °C
